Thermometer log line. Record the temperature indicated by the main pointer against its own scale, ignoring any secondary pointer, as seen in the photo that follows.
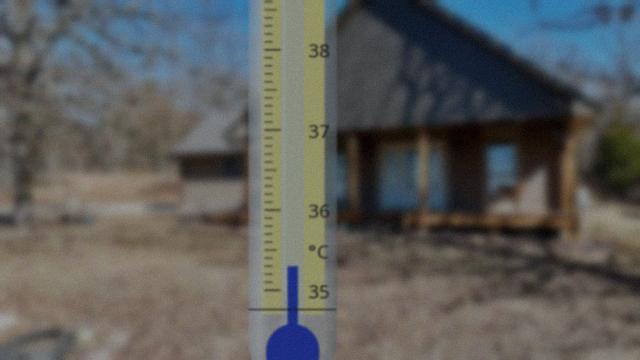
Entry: 35.3 °C
